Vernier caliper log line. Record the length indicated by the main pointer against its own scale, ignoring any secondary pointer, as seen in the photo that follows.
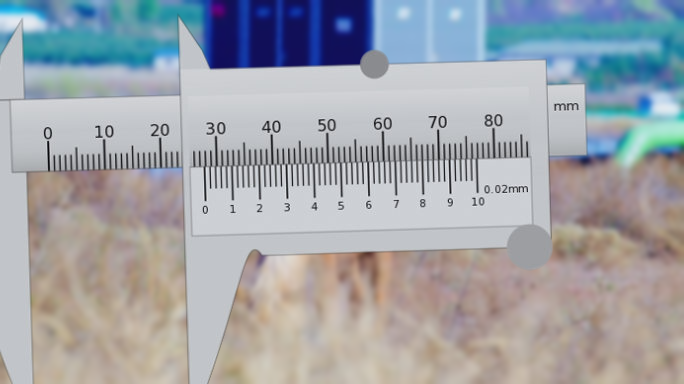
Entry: 27.8 mm
